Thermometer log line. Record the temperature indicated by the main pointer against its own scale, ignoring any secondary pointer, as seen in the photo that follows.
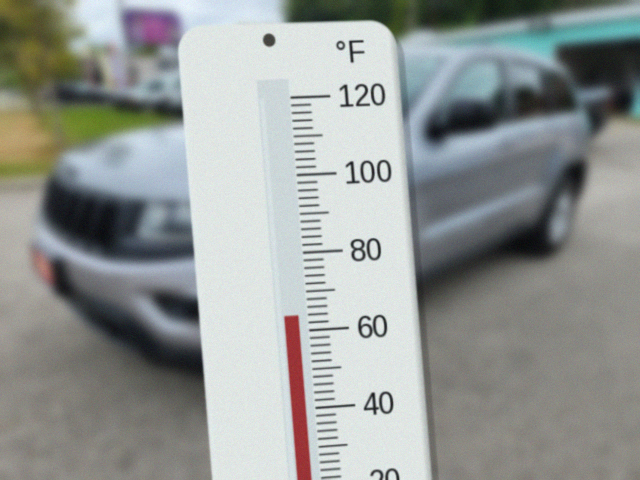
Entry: 64 °F
